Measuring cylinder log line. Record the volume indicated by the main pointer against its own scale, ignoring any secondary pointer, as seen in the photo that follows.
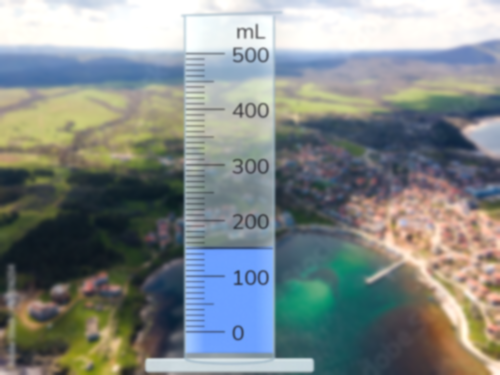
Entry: 150 mL
